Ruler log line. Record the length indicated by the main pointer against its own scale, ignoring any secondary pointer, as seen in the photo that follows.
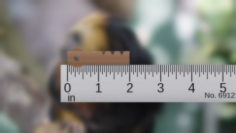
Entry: 2 in
